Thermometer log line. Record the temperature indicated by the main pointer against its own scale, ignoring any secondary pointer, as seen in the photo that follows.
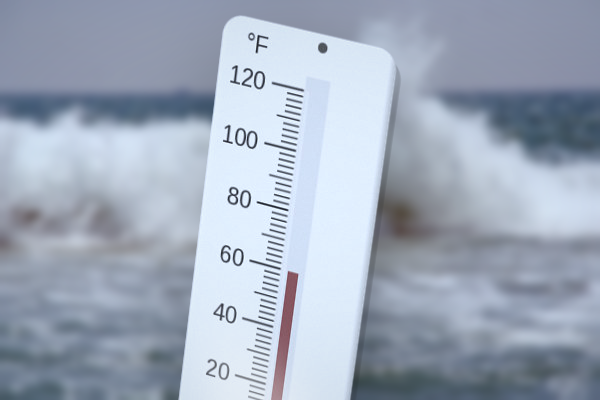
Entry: 60 °F
